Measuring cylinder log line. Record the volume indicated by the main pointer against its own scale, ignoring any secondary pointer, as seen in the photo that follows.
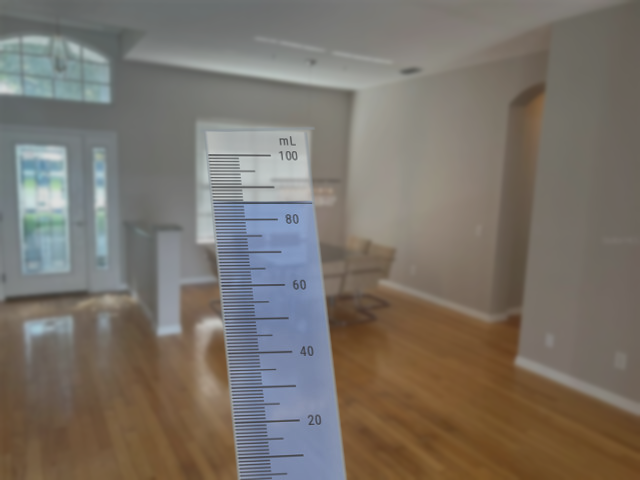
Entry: 85 mL
